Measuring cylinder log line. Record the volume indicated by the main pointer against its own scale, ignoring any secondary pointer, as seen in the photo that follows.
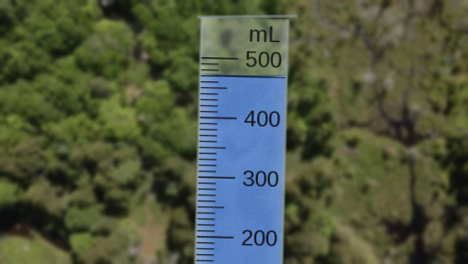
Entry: 470 mL
